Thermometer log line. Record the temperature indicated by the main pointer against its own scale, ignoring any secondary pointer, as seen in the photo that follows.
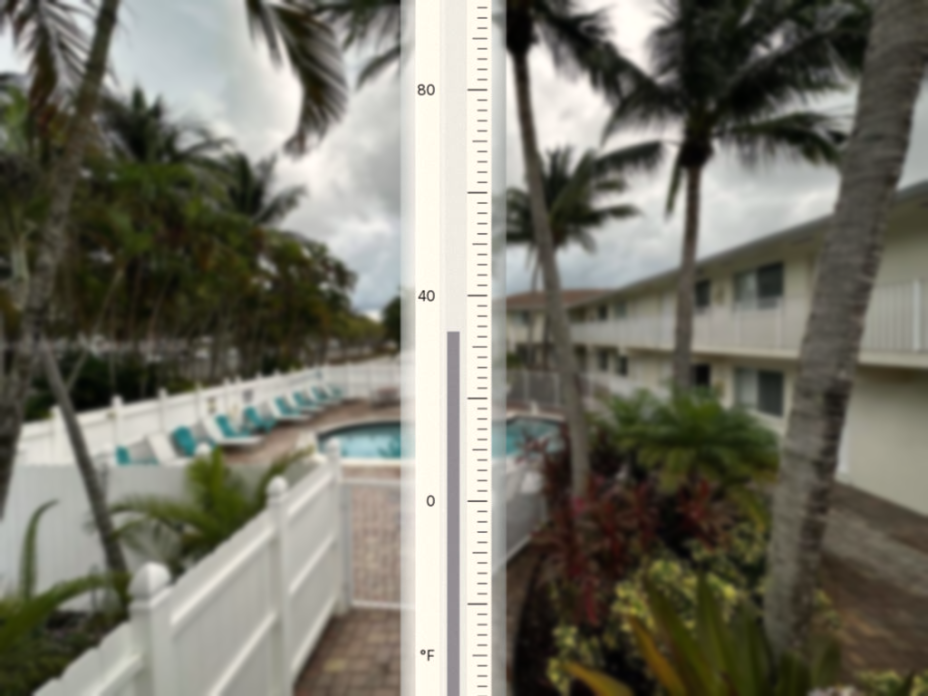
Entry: 33 °F
